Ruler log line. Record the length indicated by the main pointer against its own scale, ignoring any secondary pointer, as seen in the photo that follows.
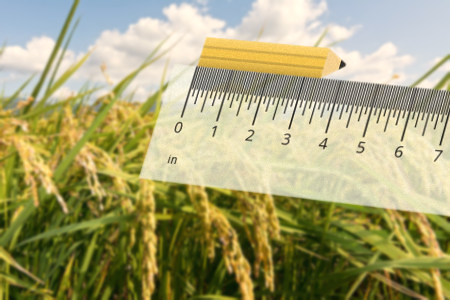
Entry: 4 in
